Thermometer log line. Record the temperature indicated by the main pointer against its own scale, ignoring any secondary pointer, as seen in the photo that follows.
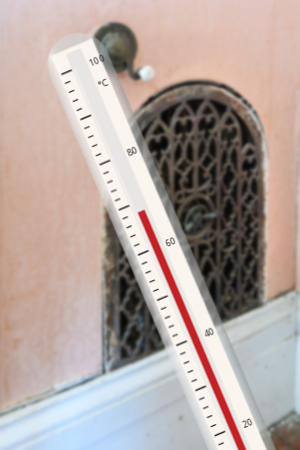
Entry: 68 °C
